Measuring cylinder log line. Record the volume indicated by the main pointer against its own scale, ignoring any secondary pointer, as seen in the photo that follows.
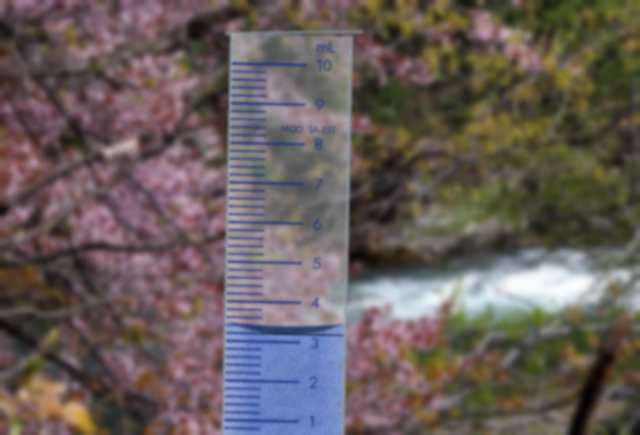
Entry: 3.2 mL
